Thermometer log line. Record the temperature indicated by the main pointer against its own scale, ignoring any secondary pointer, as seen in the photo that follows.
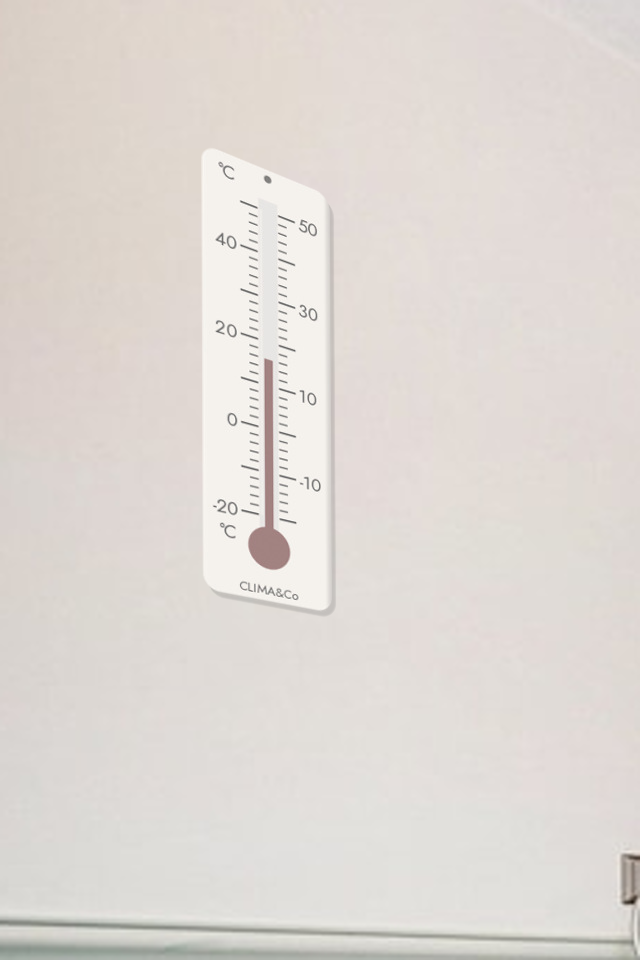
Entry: 16 °C
